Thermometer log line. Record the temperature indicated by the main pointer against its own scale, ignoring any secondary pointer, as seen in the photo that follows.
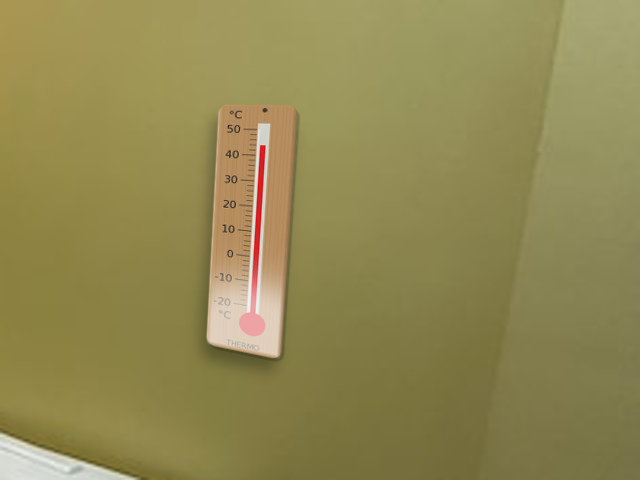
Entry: 44 °C
